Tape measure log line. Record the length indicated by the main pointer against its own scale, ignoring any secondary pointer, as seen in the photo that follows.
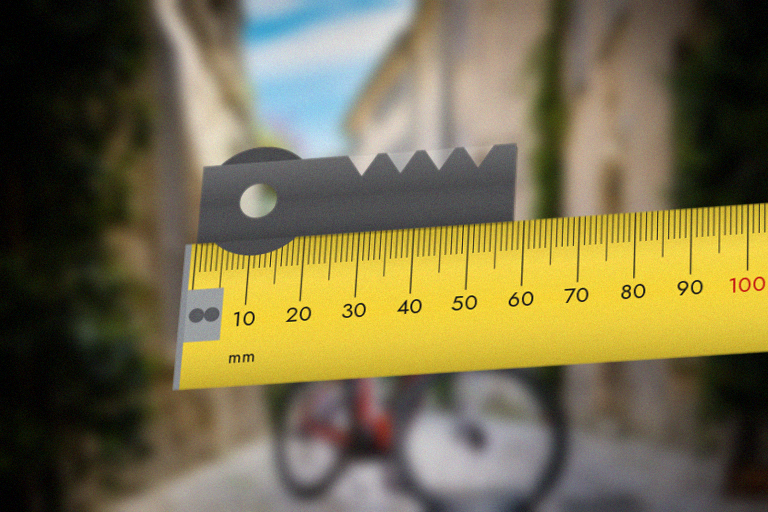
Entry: 58 mm
